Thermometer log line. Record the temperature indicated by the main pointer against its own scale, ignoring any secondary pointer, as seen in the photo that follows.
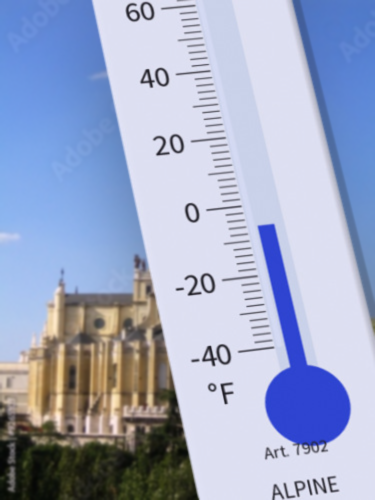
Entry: -6 °F
